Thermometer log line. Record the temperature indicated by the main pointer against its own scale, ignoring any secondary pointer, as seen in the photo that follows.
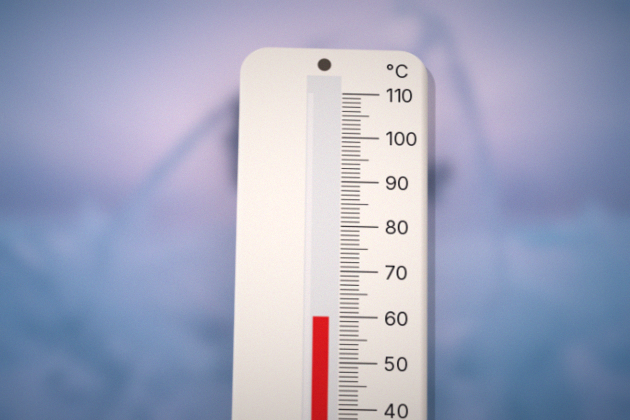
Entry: 60 °C
